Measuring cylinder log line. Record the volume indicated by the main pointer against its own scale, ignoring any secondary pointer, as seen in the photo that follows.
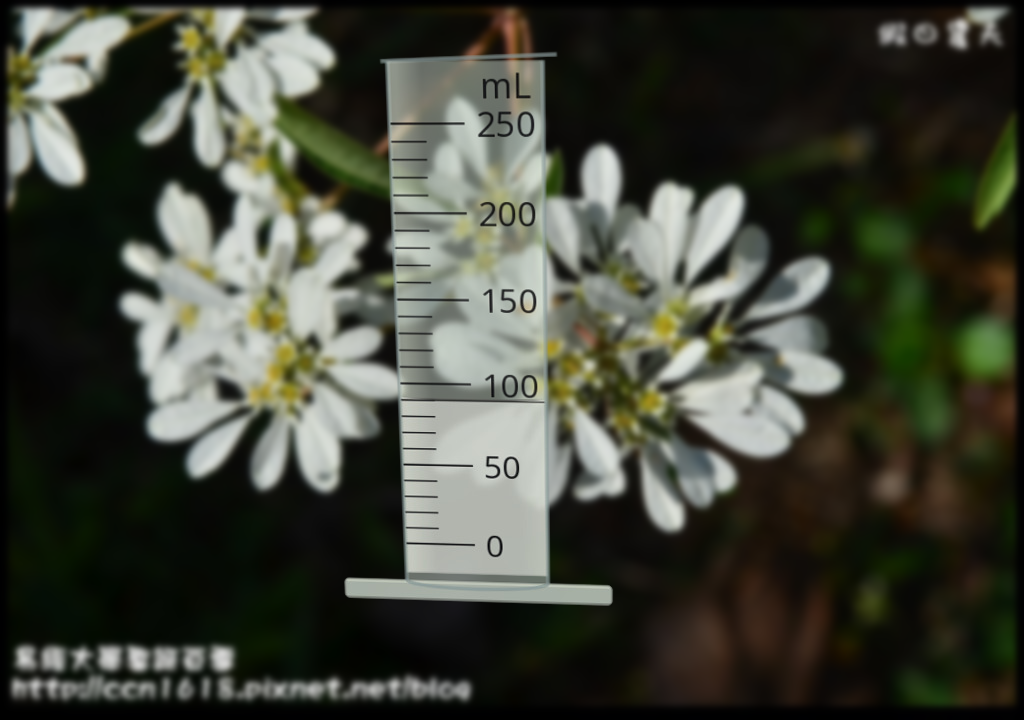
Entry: 90 mL
